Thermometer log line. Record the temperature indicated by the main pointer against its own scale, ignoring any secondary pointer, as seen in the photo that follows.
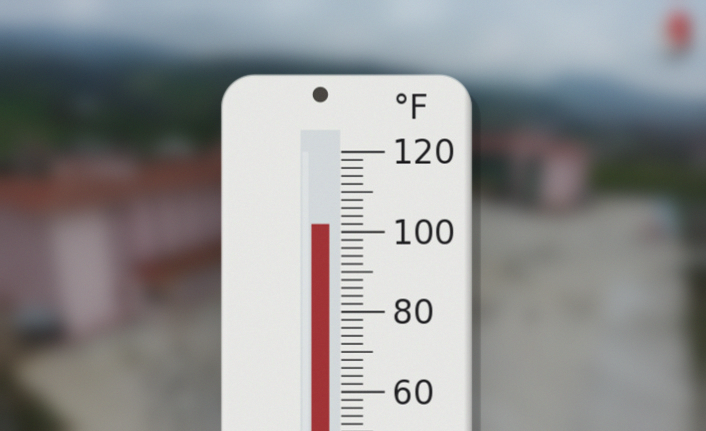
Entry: 102 °F
